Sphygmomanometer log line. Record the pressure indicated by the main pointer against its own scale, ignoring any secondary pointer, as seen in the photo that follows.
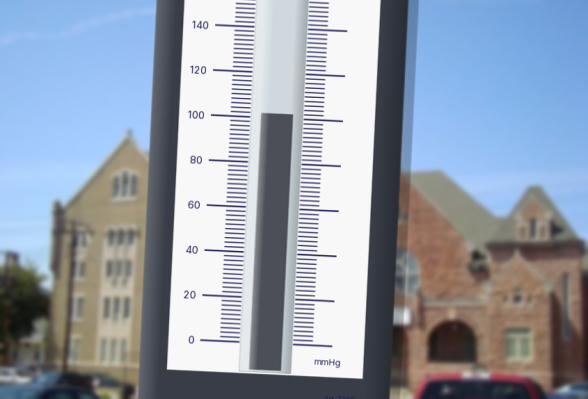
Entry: 102 mmHg
